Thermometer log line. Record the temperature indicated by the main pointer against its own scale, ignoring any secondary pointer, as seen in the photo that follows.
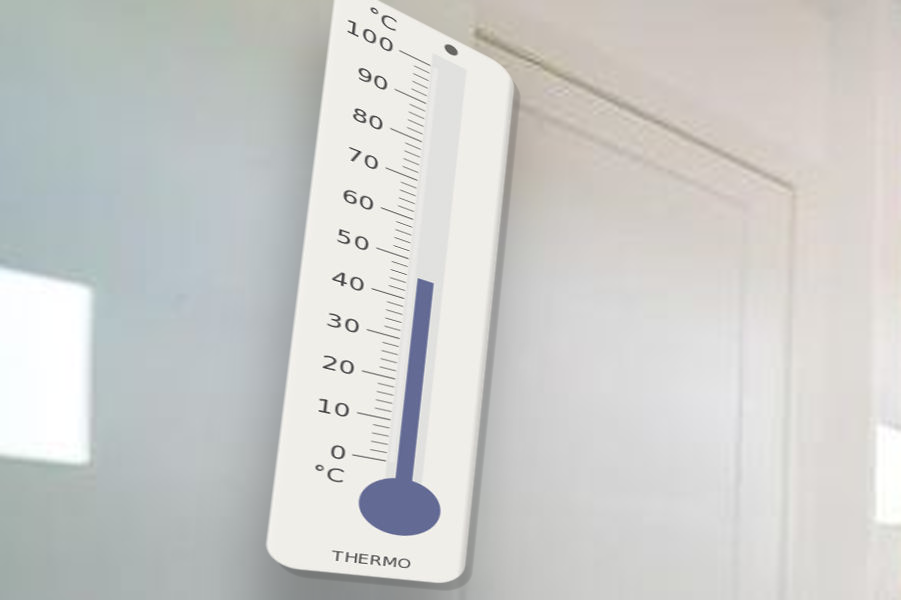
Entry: 46 °C
